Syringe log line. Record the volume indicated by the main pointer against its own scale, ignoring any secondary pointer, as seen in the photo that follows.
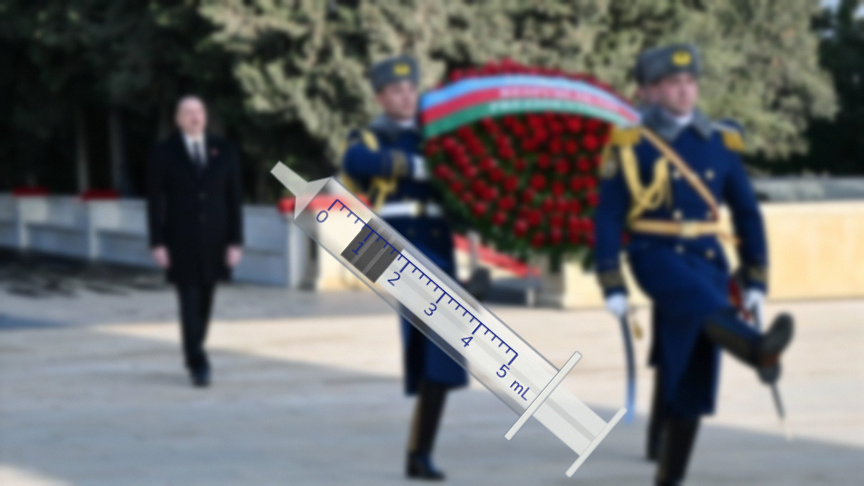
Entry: 0.8 mL
